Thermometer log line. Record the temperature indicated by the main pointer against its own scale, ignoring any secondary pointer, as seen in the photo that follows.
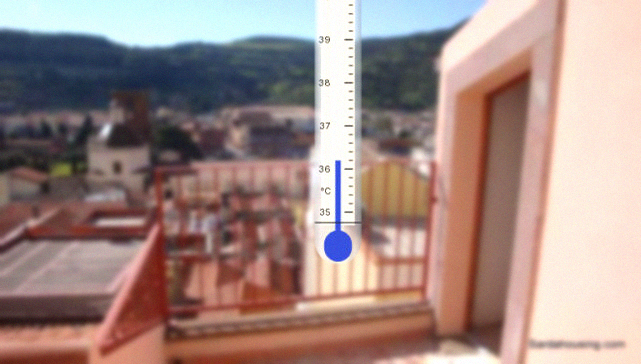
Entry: 36.2 °C
